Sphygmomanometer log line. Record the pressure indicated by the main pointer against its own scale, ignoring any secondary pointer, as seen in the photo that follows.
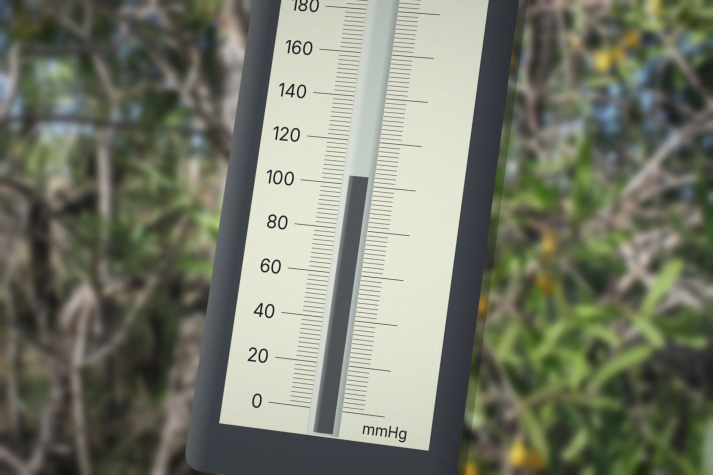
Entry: 104 mmHg
